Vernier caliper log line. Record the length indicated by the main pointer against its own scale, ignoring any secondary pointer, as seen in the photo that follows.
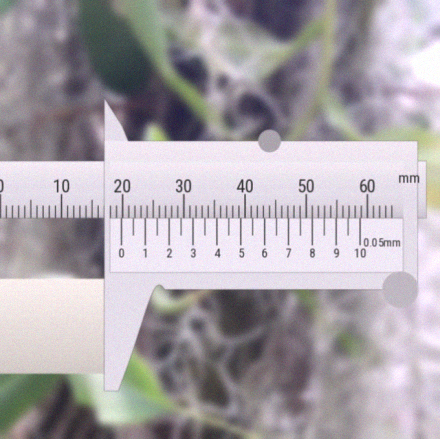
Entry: 19.8 mm
